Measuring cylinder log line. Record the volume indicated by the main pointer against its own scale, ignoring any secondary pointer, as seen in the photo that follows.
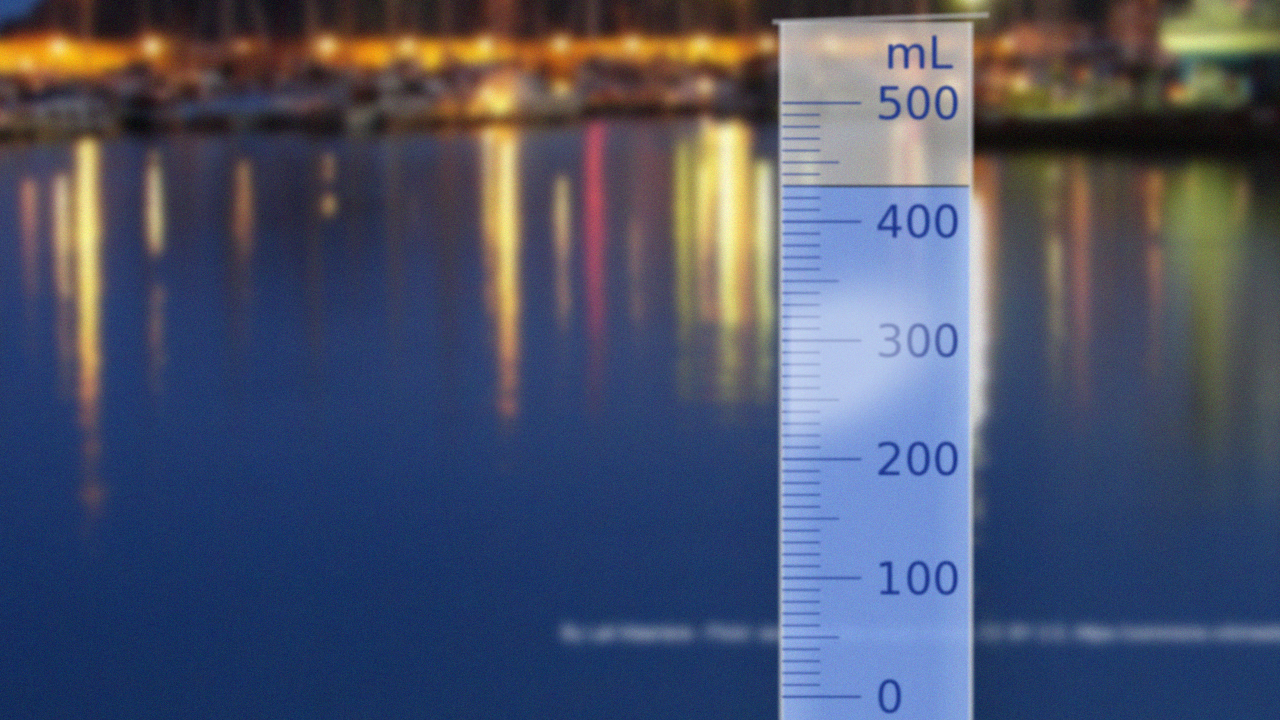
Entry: 430 mL
